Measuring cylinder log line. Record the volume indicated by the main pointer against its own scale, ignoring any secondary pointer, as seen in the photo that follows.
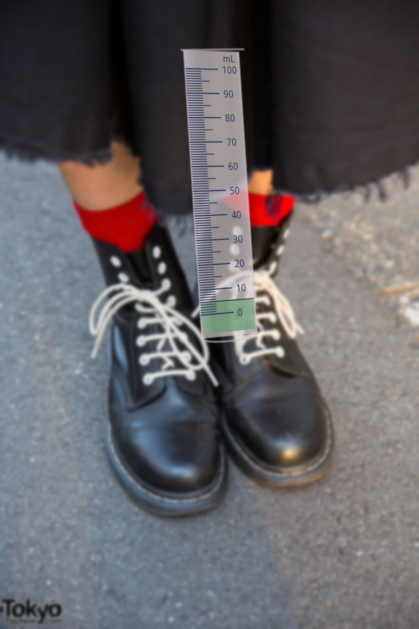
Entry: 5 mL
